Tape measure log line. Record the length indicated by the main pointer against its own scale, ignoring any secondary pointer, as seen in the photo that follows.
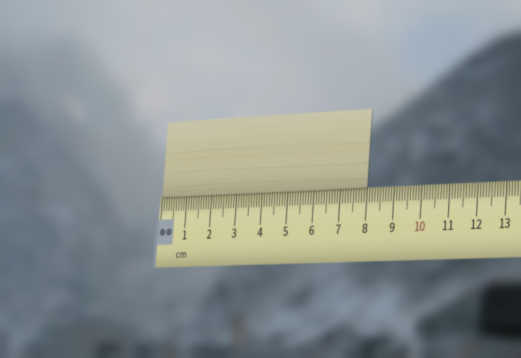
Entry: 8 cm
